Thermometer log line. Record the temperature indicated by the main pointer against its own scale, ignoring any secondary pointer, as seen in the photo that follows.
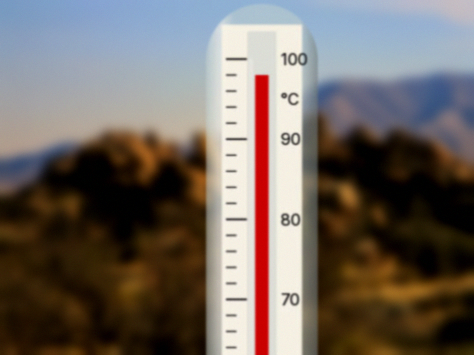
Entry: 98 °C
